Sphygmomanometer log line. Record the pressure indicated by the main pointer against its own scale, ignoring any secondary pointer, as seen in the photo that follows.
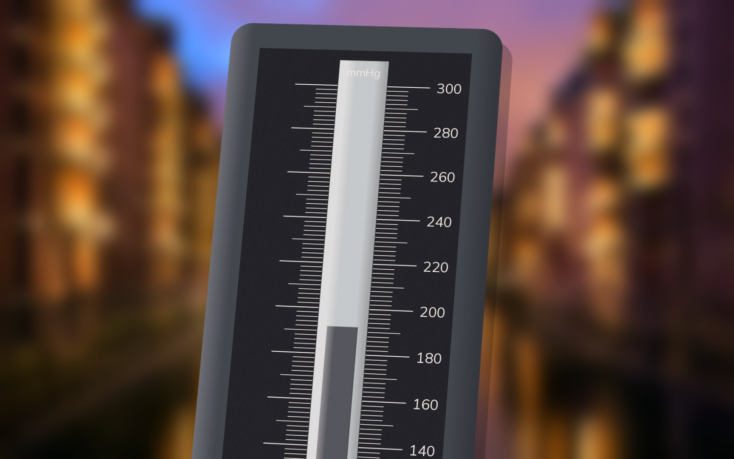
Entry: 192 mmHg
